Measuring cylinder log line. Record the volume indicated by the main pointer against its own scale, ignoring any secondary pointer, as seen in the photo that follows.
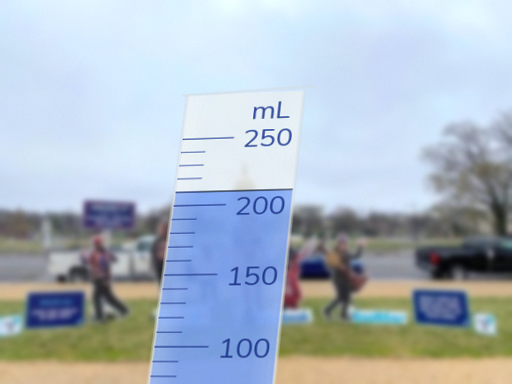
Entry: 210 mL
